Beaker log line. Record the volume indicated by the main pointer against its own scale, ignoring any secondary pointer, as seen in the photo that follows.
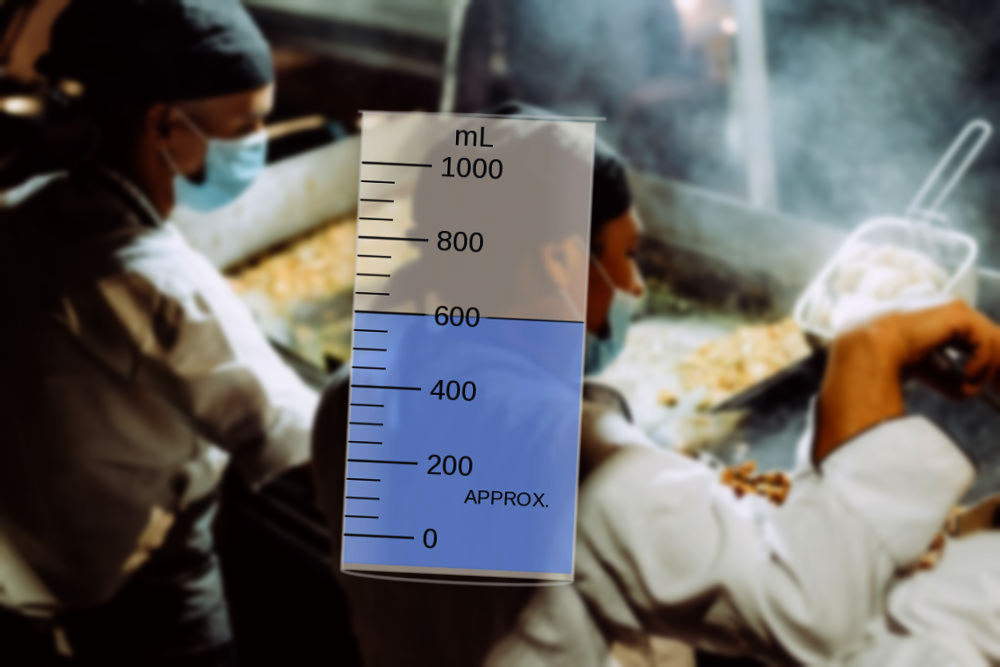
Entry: 600 mL
